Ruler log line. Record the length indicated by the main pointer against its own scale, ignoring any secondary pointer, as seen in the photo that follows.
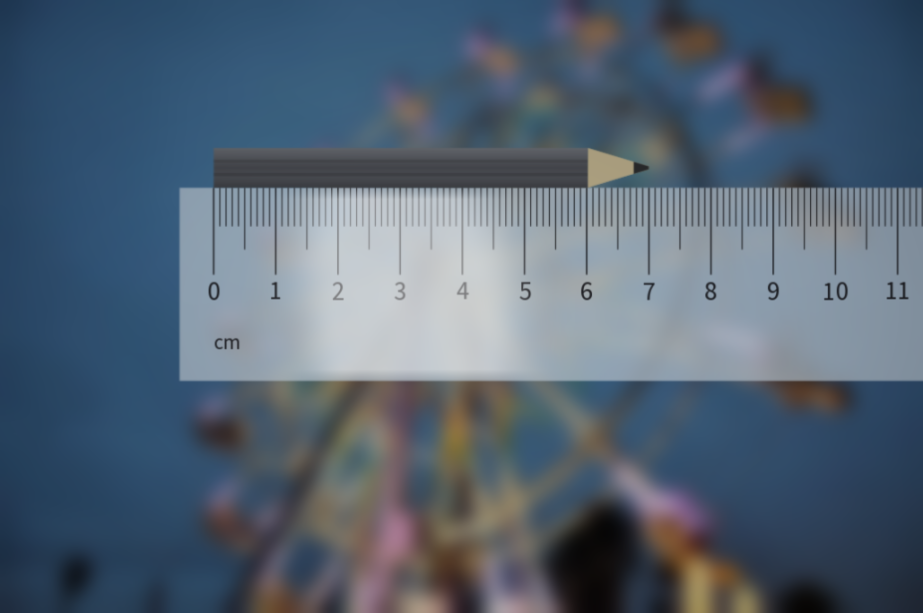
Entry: 7 cm
